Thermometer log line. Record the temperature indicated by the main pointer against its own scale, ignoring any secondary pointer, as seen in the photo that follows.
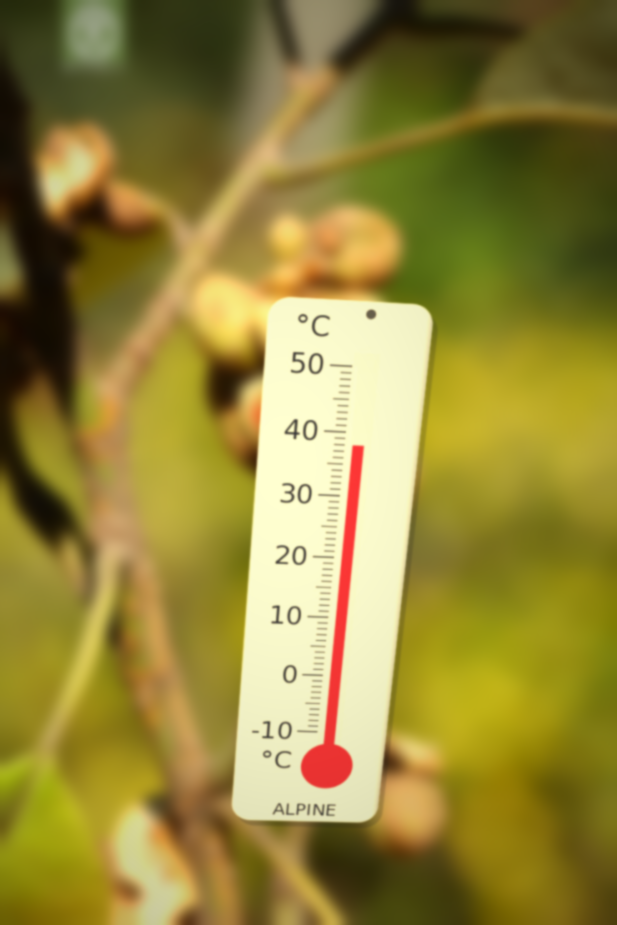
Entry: 38 °C
